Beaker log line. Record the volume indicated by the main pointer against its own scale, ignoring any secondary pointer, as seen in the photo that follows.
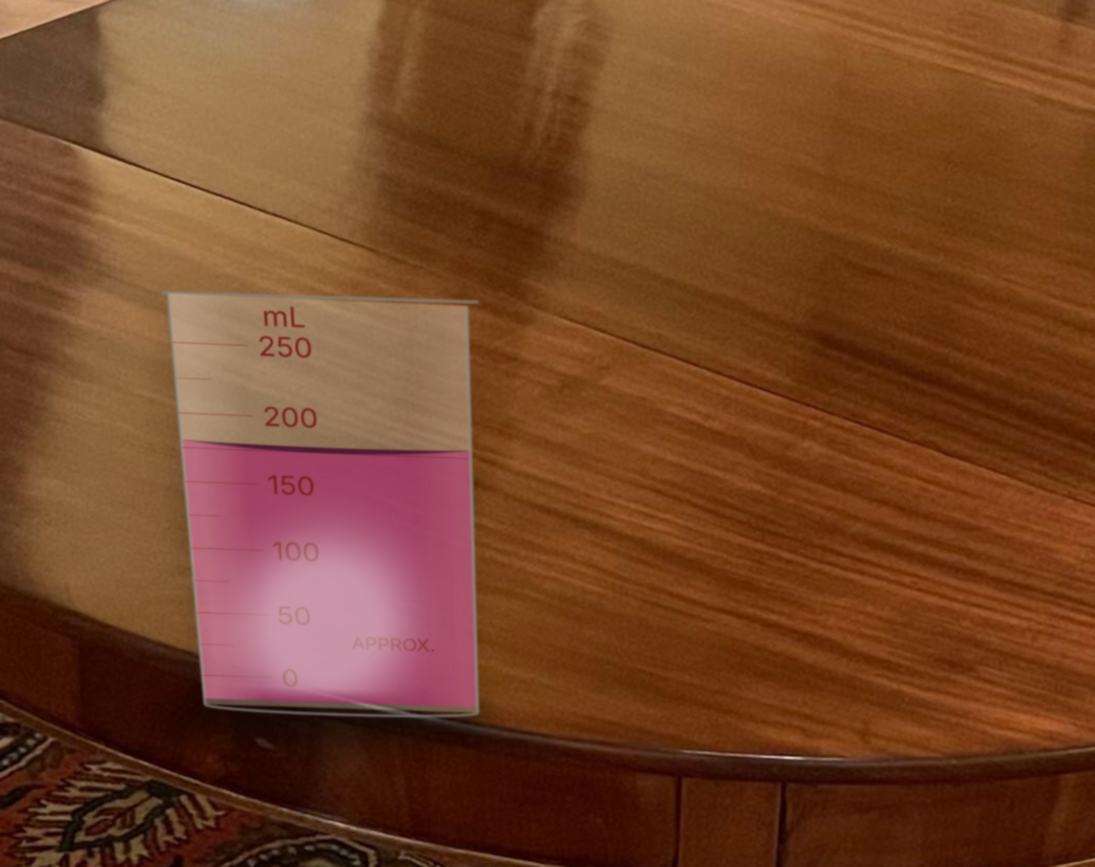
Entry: 175 mL
